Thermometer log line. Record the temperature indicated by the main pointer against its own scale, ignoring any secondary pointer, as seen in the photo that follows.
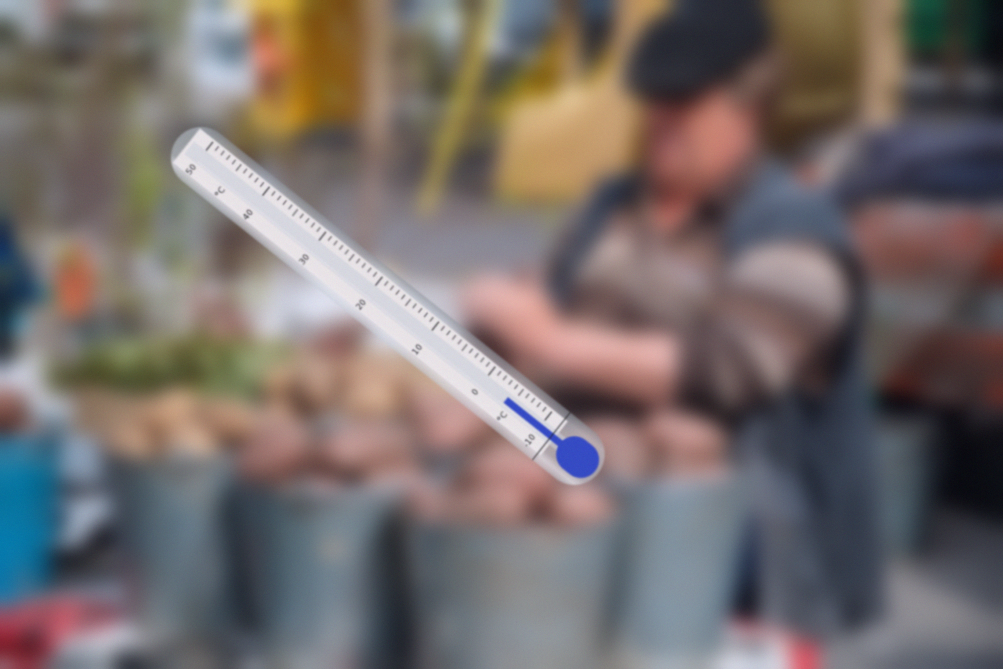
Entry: -4 °C
